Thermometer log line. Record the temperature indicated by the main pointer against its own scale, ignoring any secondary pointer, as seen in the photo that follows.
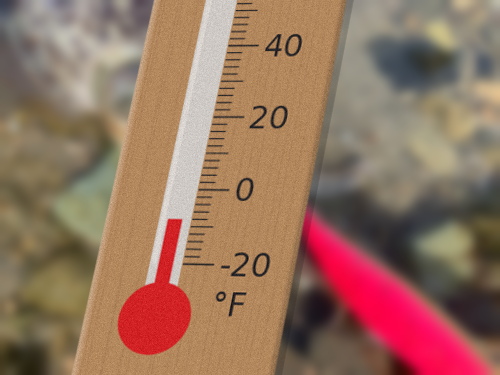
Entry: -8 °F
